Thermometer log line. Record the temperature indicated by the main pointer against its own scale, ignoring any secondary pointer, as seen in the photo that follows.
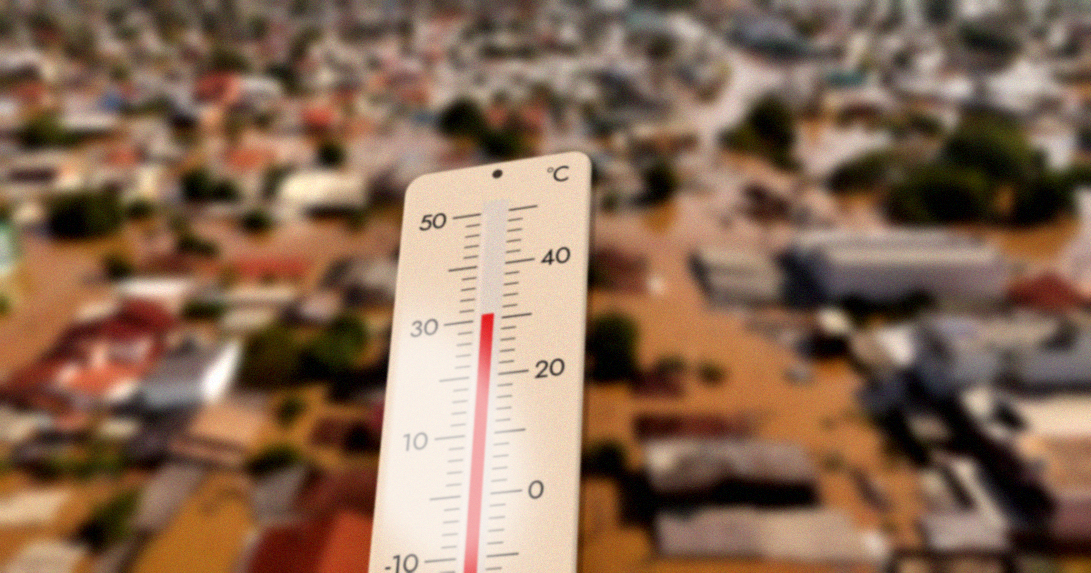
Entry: 31 °C
